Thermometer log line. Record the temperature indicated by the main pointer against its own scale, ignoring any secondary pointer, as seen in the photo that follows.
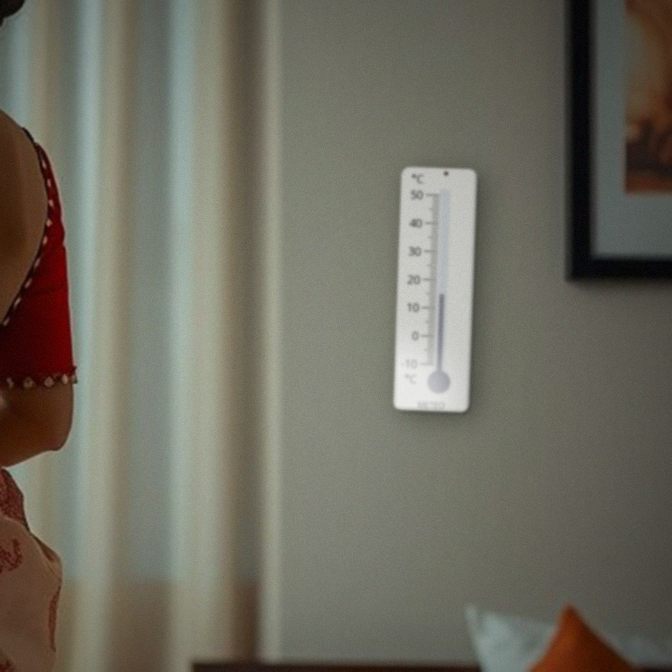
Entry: 15 °C
